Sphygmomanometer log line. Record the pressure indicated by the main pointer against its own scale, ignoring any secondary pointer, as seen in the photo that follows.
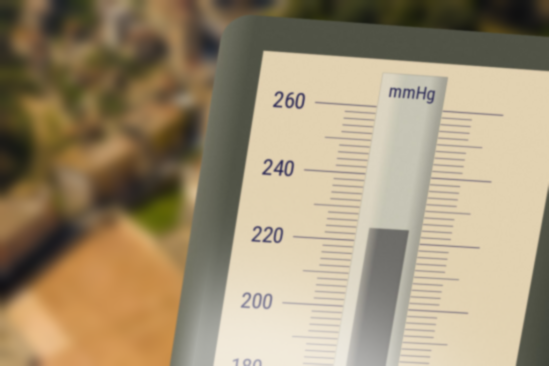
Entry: 224 mmHg
